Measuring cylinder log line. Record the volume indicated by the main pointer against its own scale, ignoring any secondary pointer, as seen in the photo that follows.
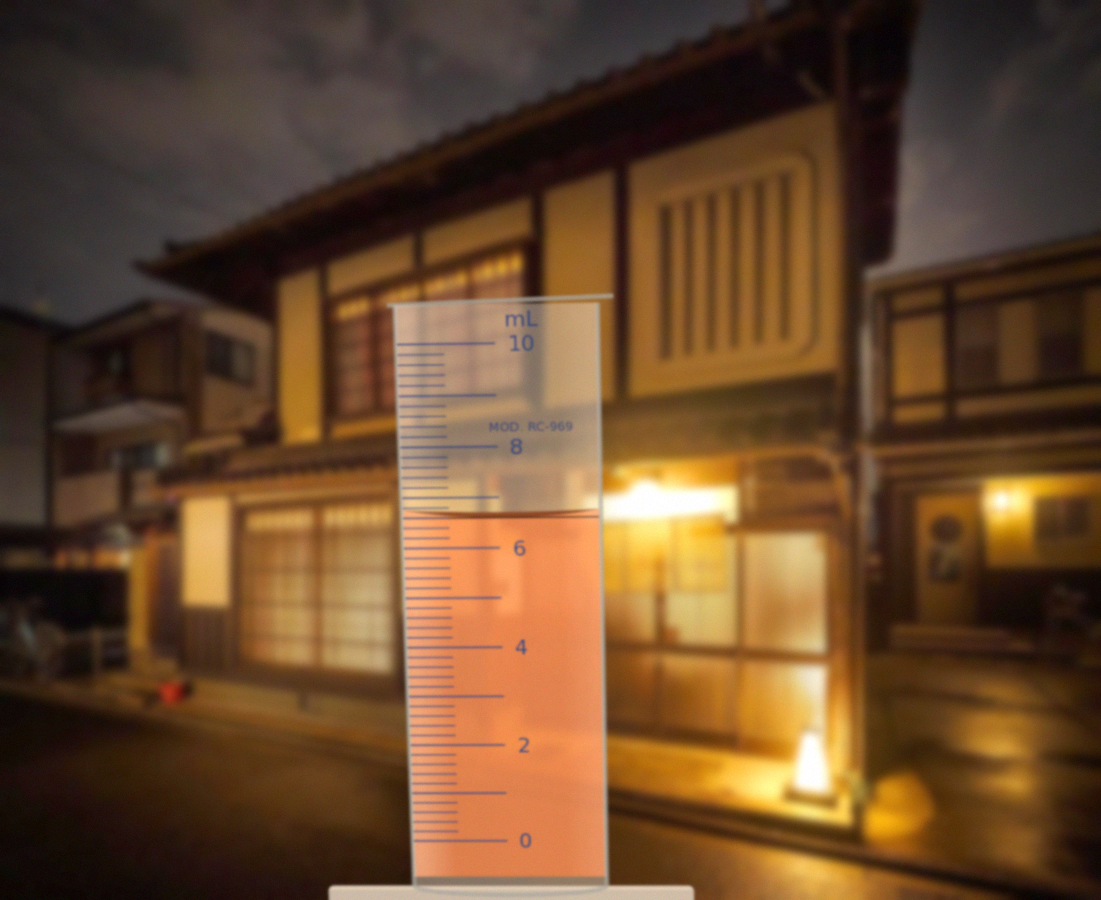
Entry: 6.6 mL
